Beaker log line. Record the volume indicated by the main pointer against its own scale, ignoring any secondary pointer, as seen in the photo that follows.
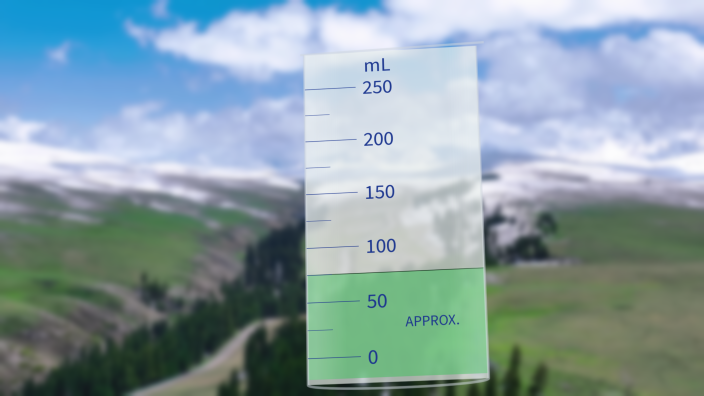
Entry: 75 mL
